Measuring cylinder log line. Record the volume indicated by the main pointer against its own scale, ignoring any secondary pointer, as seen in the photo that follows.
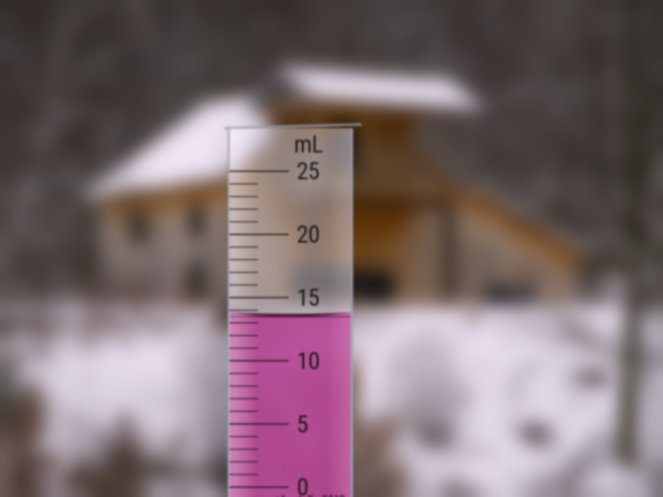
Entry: 13.5 mL
